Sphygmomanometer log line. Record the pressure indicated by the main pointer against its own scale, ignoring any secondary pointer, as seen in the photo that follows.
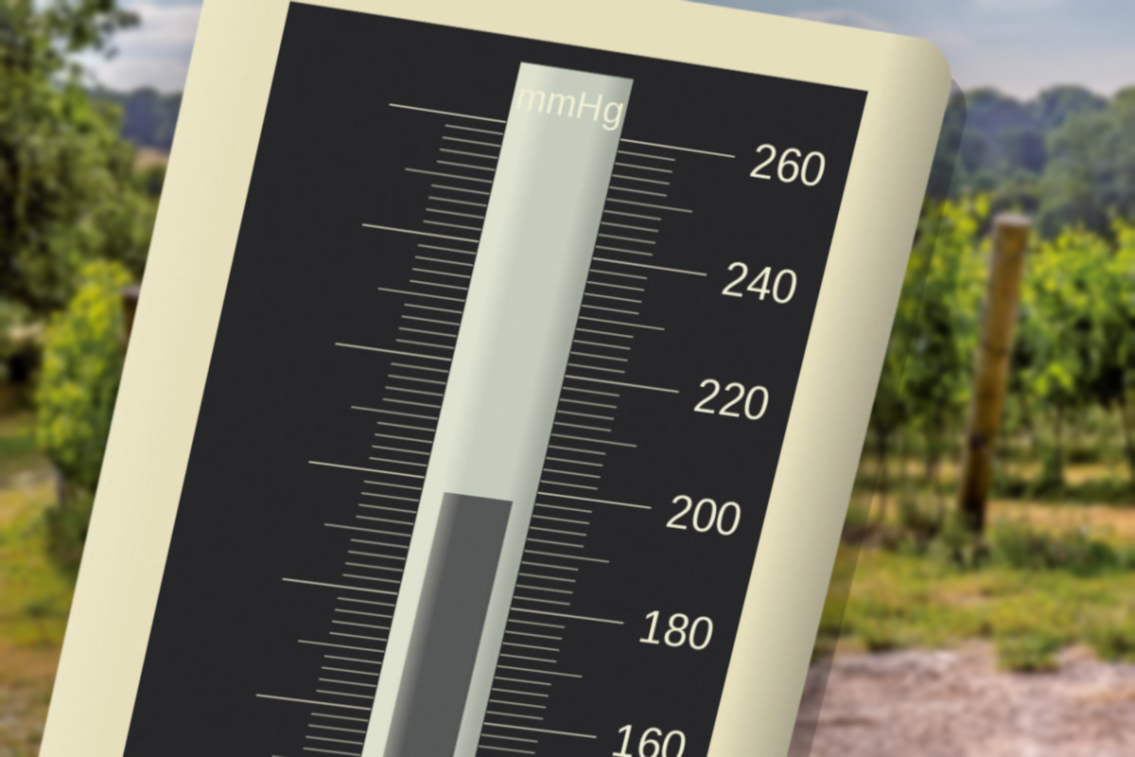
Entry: 198 mmHg
